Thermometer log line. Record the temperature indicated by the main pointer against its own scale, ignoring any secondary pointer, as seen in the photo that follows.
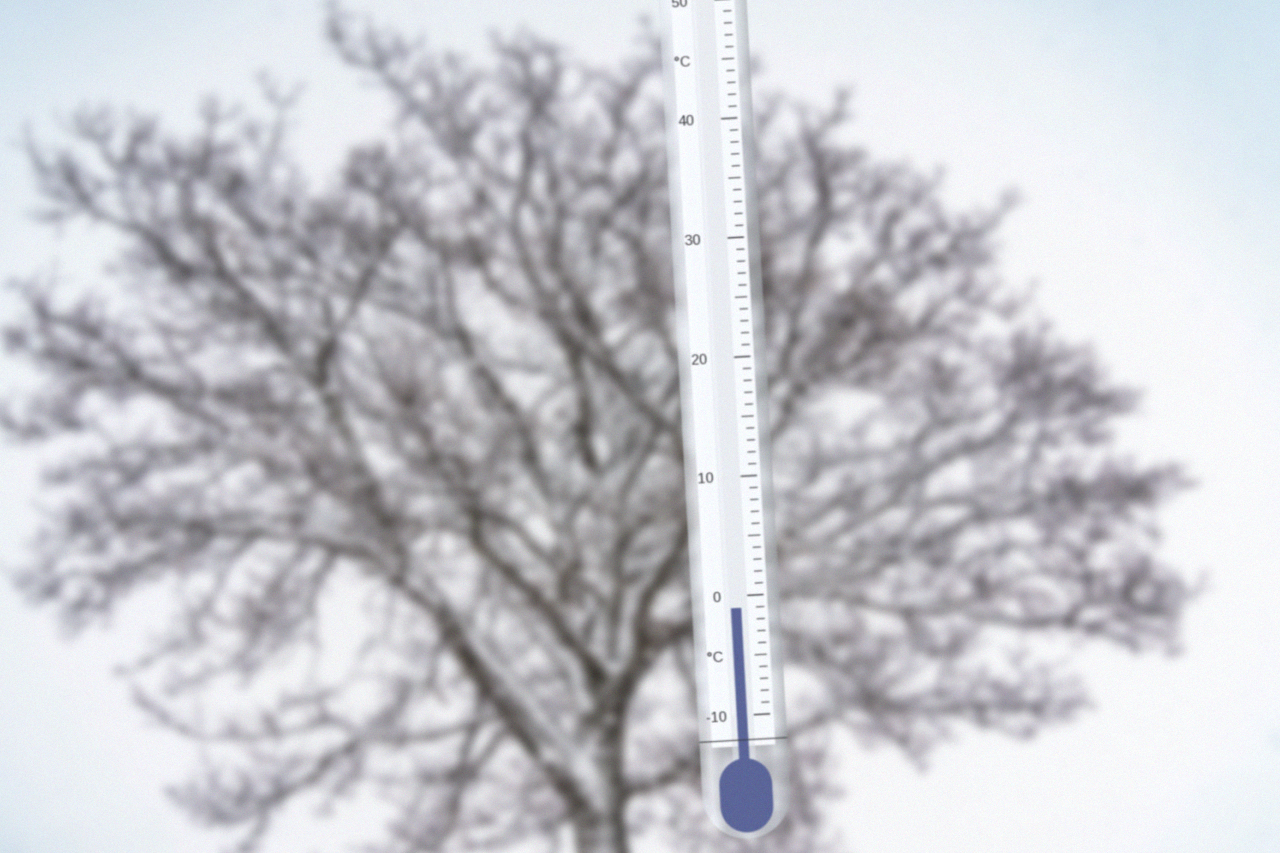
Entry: -1 °C
